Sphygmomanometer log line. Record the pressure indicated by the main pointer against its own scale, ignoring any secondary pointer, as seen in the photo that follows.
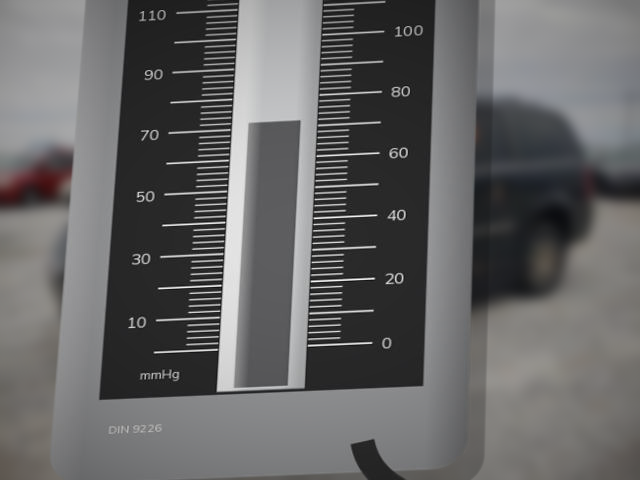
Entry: 72 mmHg
